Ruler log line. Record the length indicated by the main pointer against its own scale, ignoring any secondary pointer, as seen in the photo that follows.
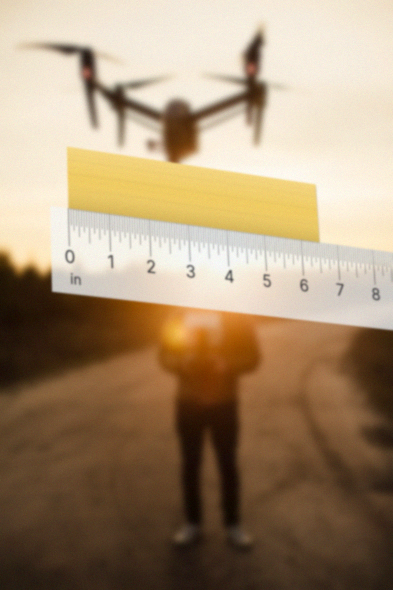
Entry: 6.5 in
